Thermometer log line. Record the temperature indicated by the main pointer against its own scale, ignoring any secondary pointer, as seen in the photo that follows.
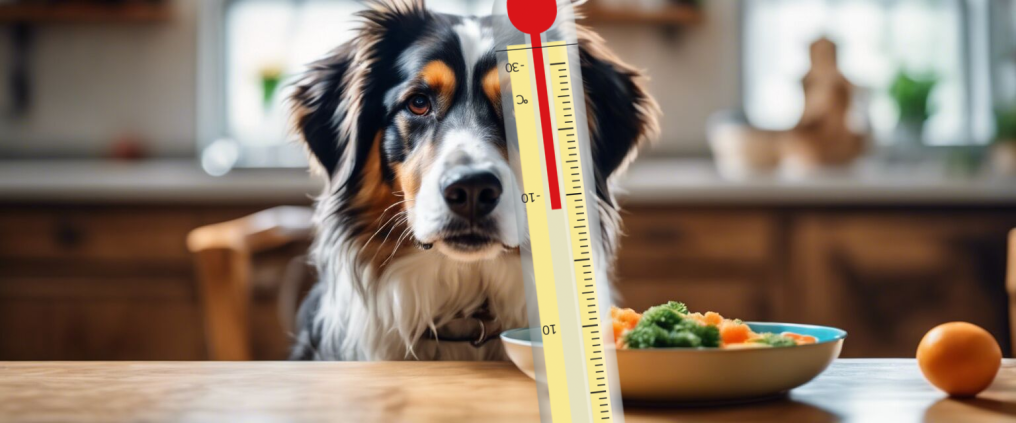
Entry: -8 °C
